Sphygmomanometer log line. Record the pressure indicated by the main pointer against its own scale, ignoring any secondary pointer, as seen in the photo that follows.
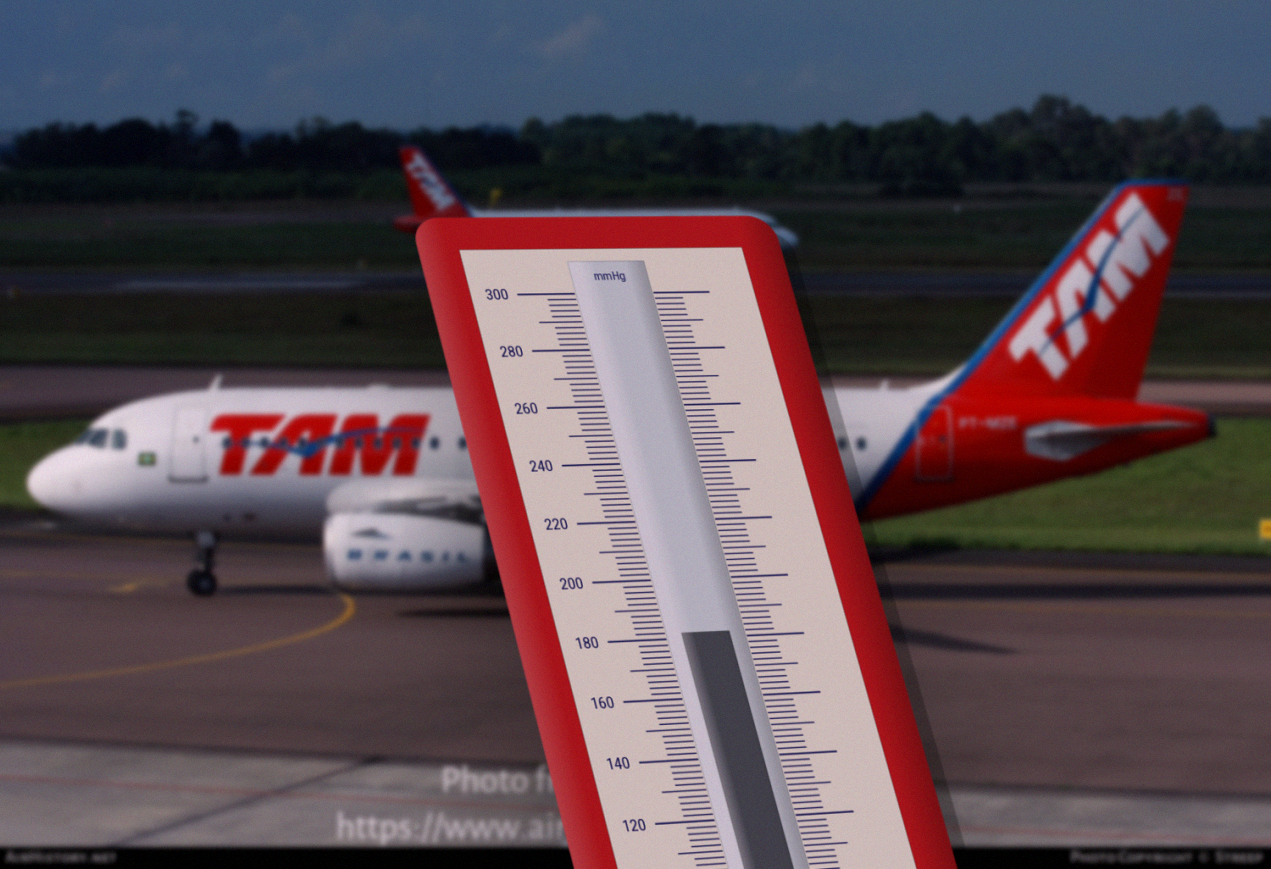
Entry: 182 mmHg
